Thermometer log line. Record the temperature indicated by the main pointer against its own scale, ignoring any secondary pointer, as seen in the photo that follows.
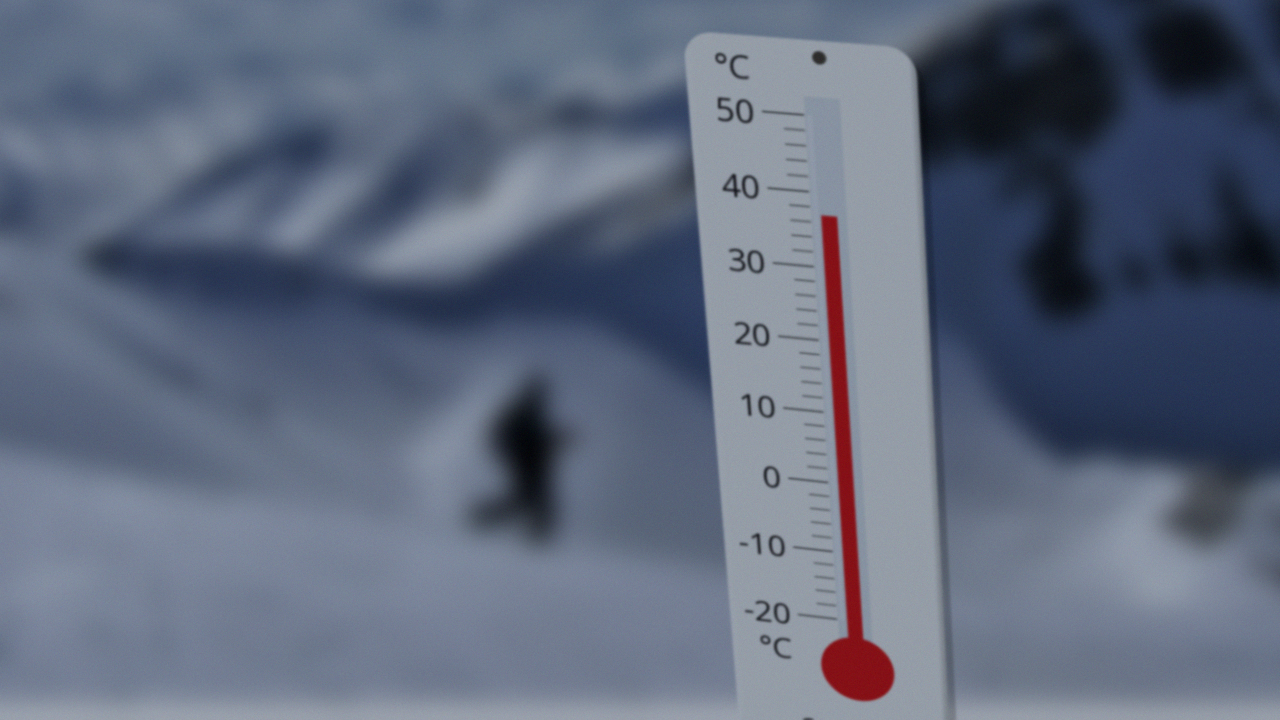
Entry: 37 °C
